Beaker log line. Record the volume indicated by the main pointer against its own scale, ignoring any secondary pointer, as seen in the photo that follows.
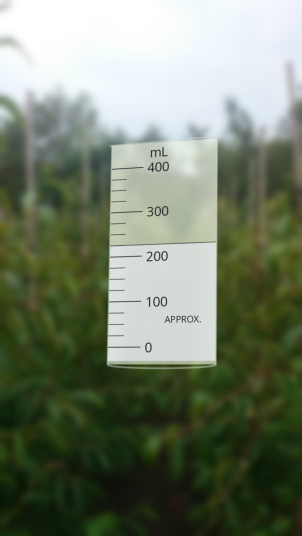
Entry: 225 mL
